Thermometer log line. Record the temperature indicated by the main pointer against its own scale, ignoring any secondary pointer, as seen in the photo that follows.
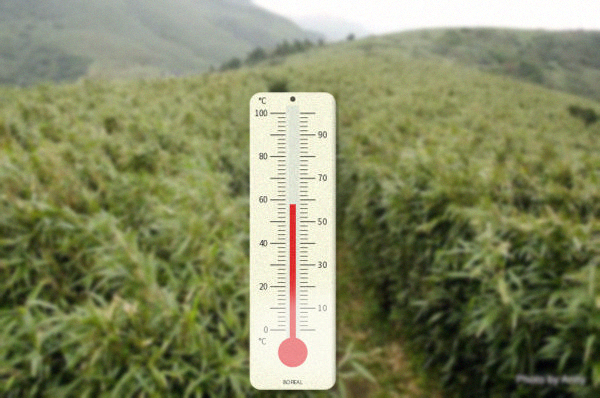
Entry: 58 °C
